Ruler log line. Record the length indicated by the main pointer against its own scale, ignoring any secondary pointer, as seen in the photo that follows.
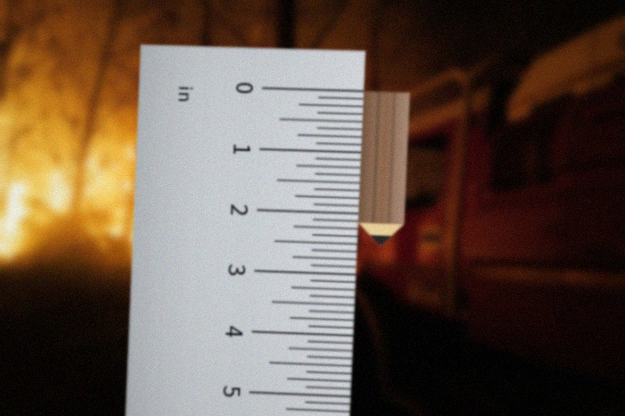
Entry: 2.5 in
